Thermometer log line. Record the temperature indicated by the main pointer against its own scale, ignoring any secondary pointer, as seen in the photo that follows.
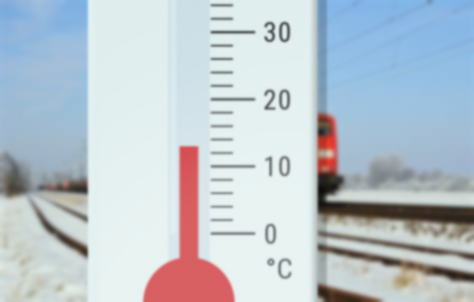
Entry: 13 °C
